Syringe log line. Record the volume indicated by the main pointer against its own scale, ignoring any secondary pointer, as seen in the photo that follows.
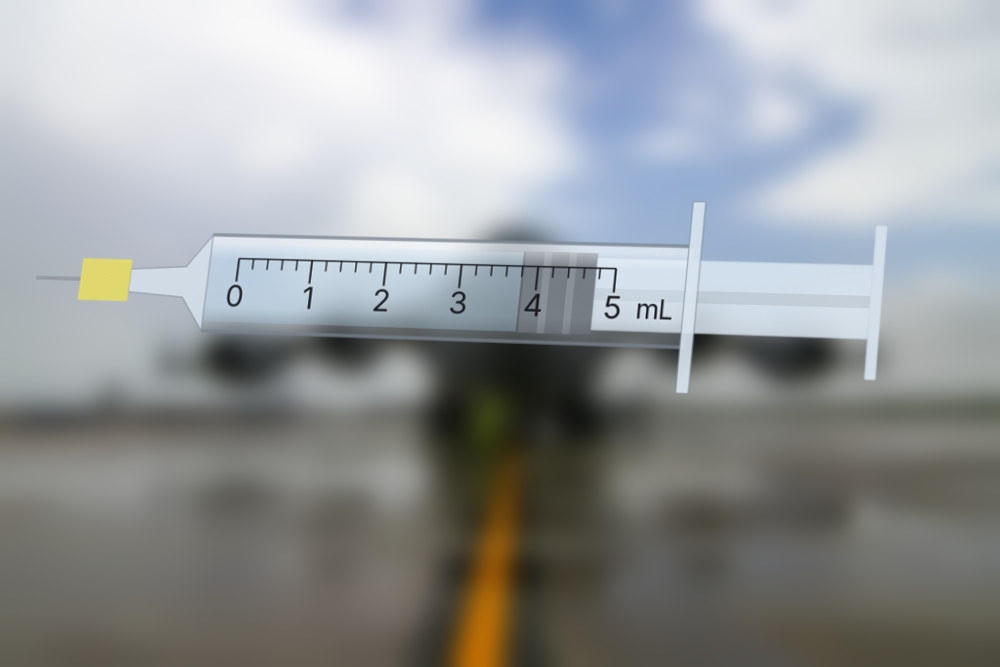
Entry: 3.8 mL
